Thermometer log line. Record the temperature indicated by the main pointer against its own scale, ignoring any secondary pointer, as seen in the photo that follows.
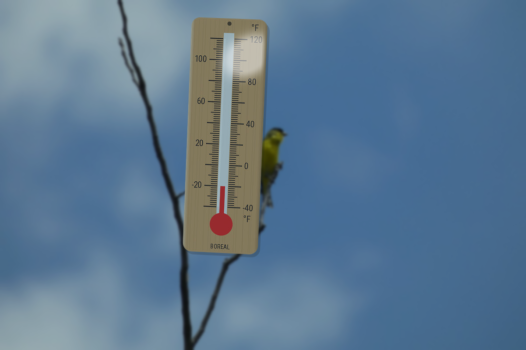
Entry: -20 °F
